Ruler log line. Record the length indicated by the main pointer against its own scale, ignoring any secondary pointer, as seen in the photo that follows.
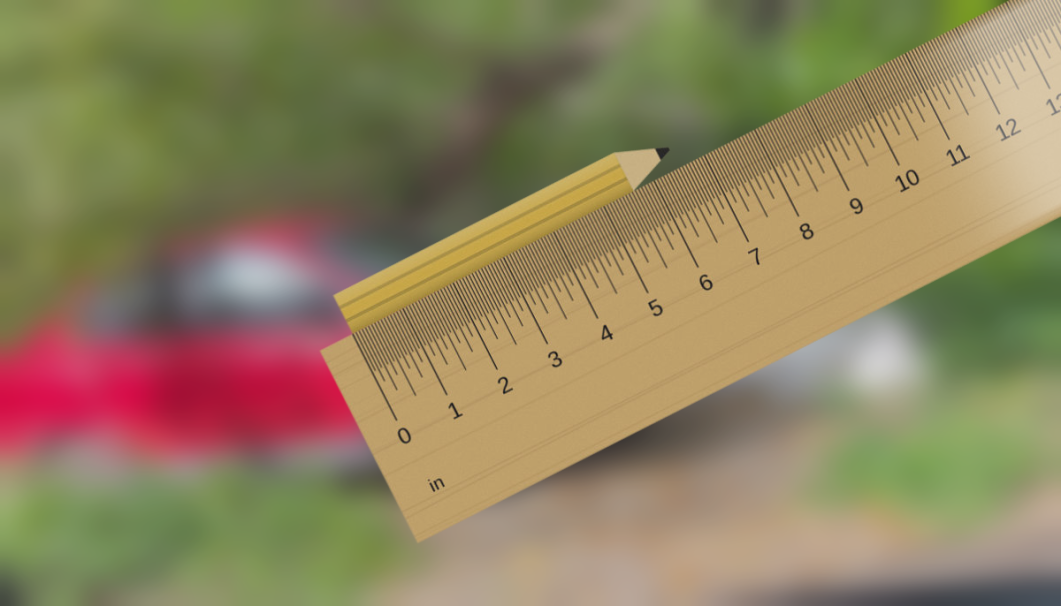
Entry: 6.5 in
